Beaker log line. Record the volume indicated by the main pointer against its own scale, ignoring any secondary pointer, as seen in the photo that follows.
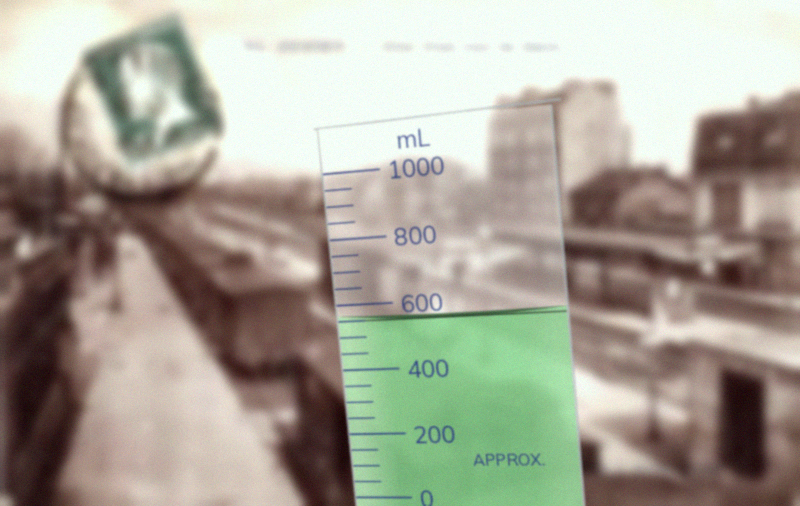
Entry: 550 mL
